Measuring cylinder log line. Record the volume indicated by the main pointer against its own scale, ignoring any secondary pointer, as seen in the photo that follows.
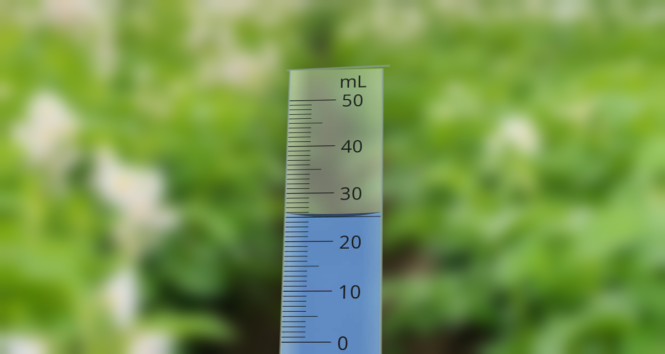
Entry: 25 mL
